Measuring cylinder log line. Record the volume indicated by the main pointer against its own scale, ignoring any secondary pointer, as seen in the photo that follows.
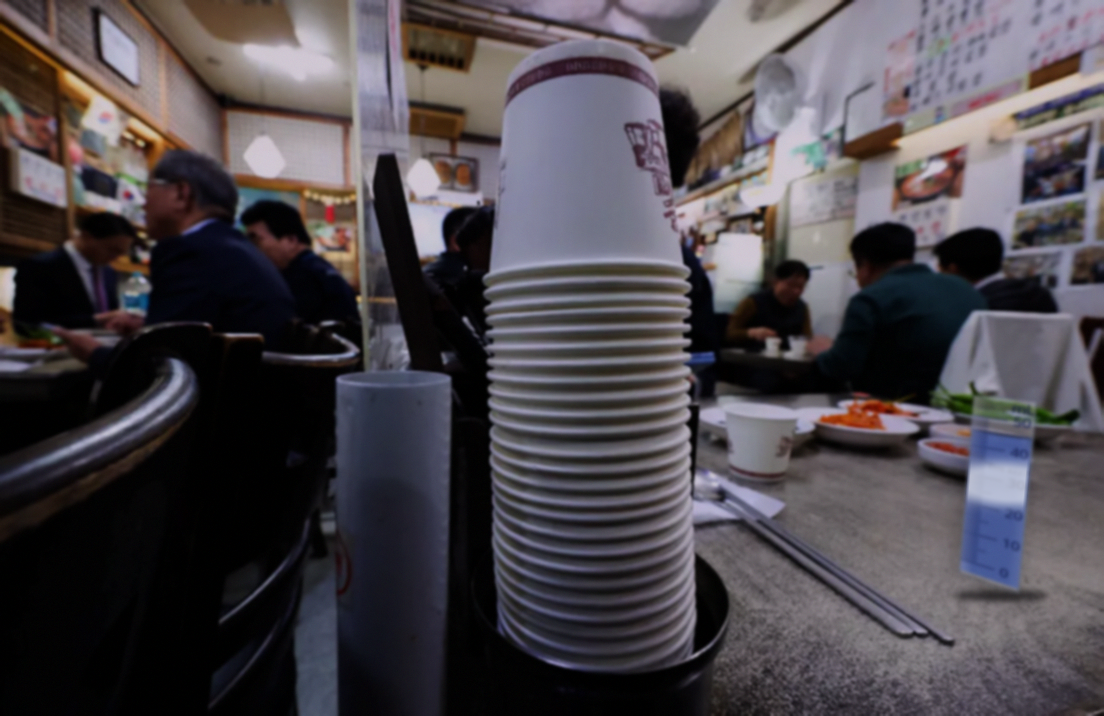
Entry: 45 mL
